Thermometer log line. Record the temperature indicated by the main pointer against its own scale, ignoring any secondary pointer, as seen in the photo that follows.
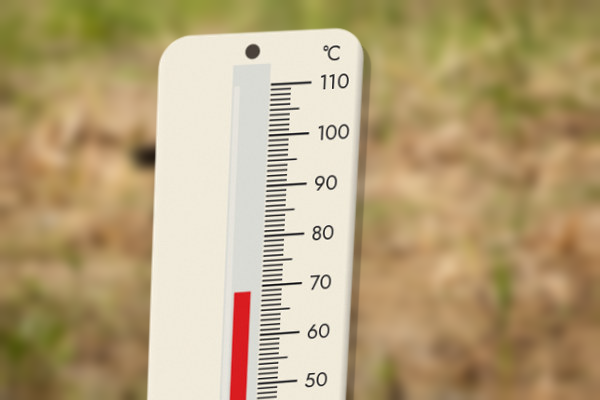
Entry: 69 °C
